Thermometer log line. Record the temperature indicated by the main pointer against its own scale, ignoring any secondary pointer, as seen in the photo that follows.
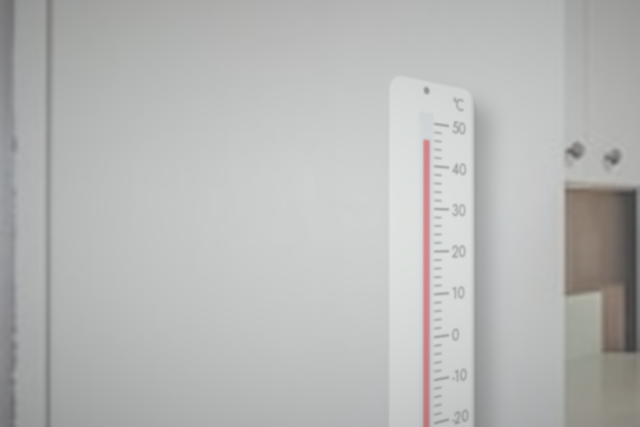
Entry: 46 °C
